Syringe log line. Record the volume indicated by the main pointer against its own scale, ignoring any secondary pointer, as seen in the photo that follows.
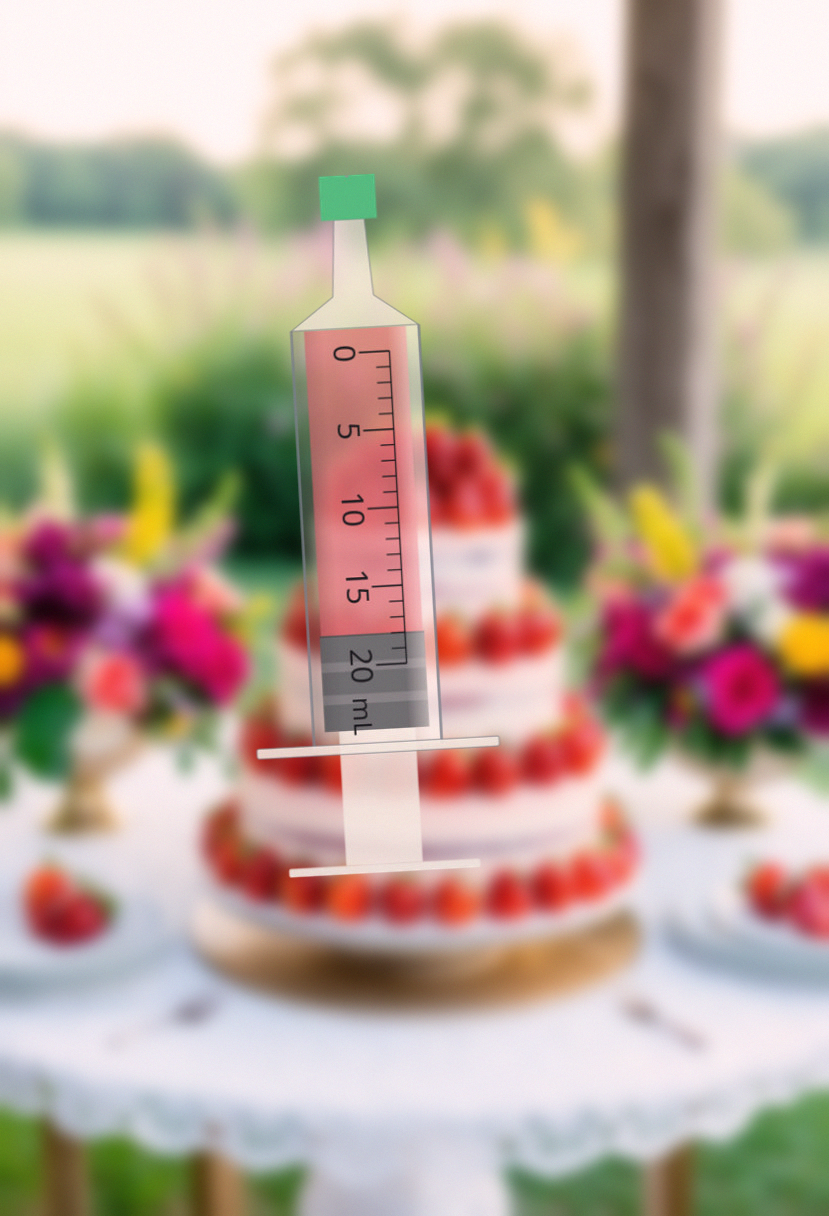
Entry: 18 mL
